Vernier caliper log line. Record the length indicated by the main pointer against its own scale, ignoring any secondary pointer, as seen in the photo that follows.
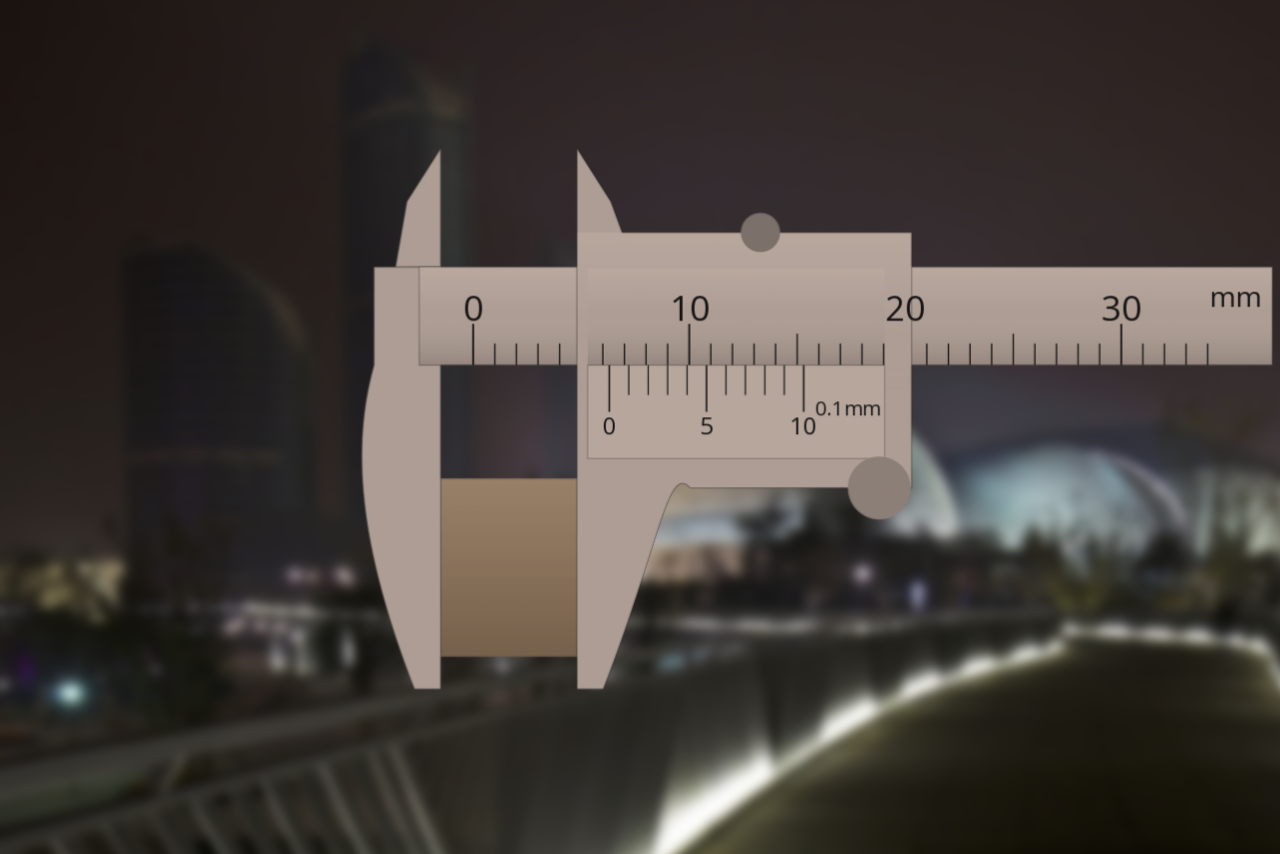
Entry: 6.3 mm
